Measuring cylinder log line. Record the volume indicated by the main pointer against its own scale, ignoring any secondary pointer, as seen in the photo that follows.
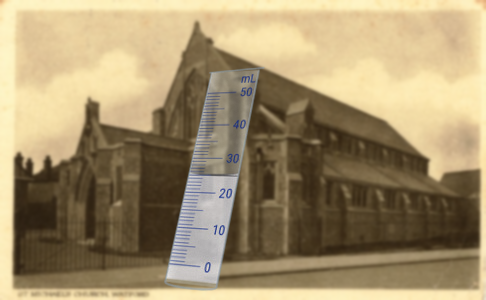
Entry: 25 mL
